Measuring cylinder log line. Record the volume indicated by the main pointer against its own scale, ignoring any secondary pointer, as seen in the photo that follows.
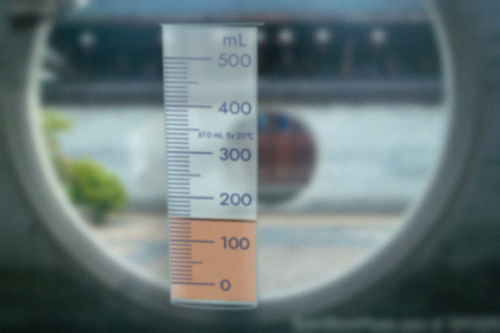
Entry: 150 mL
